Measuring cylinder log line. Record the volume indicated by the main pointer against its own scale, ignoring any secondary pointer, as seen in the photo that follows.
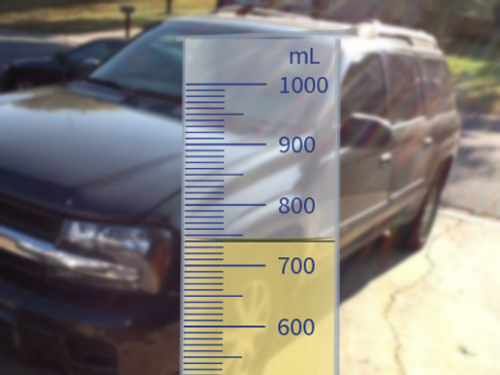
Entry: 740 mL
